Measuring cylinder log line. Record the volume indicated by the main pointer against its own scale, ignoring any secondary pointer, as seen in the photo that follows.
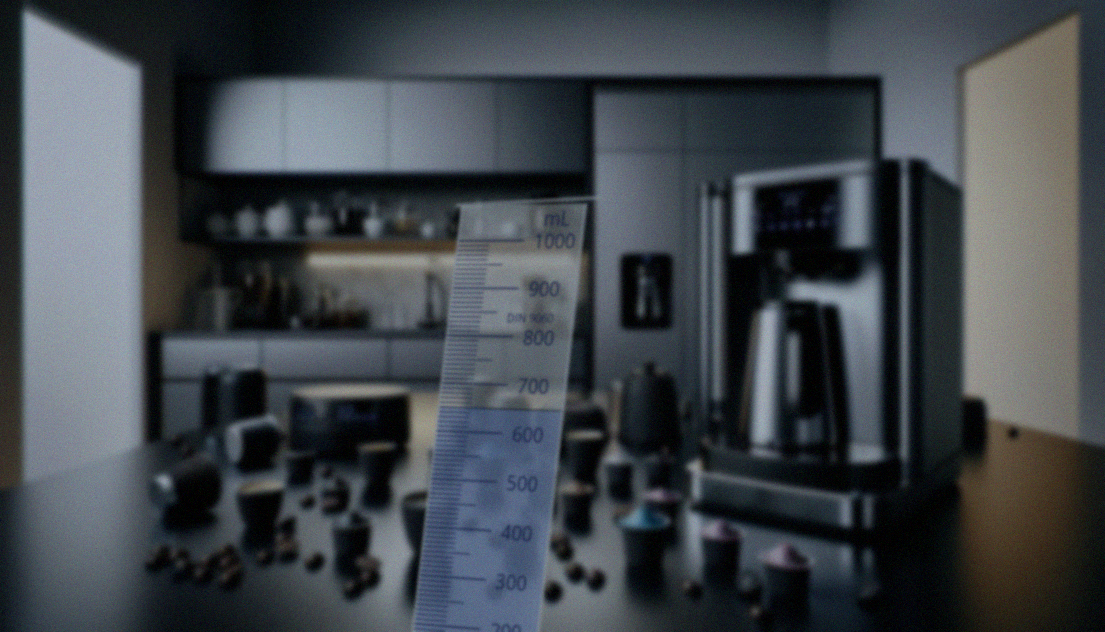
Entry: 650 mL
